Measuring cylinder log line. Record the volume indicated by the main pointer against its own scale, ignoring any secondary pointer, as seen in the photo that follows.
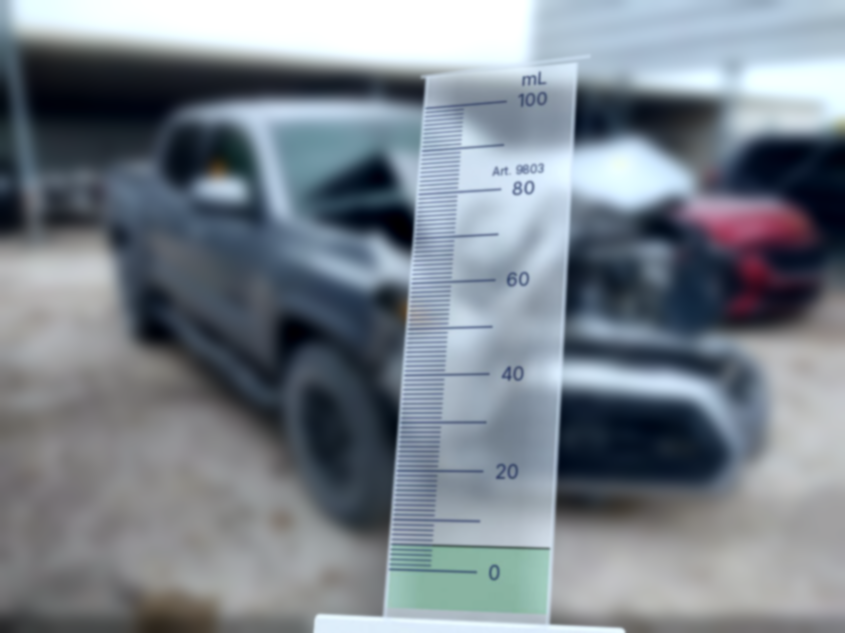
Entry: 5 mL
